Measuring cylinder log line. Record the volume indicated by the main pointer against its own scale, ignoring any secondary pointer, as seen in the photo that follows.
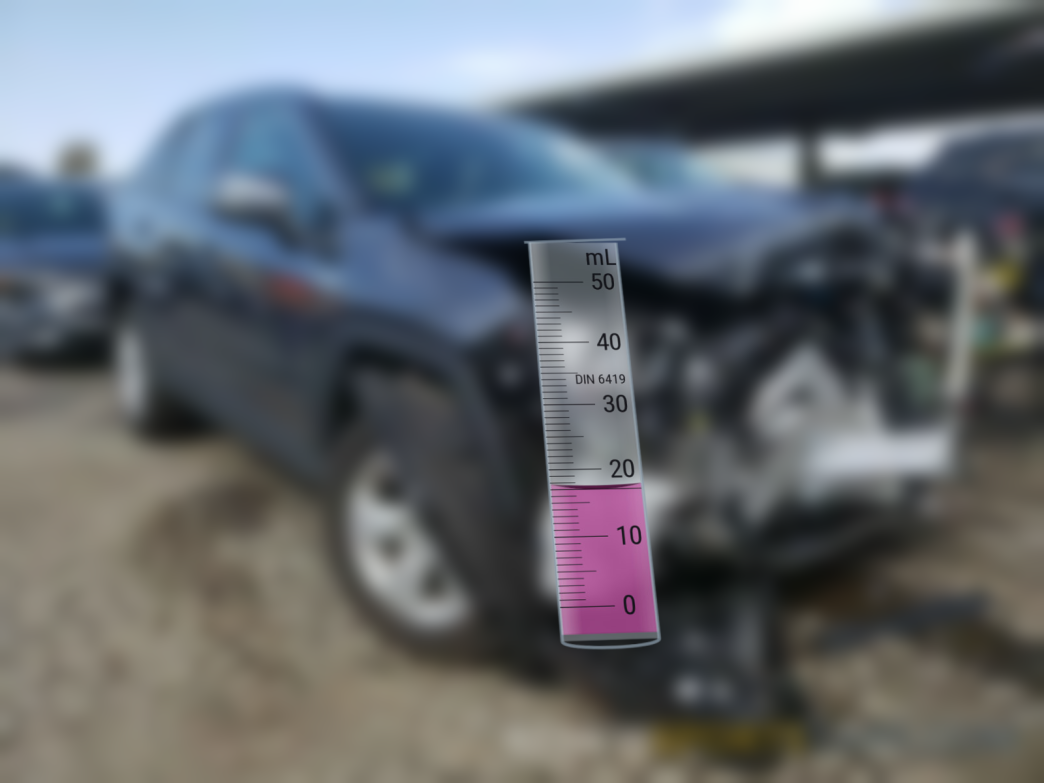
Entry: 17 mL
